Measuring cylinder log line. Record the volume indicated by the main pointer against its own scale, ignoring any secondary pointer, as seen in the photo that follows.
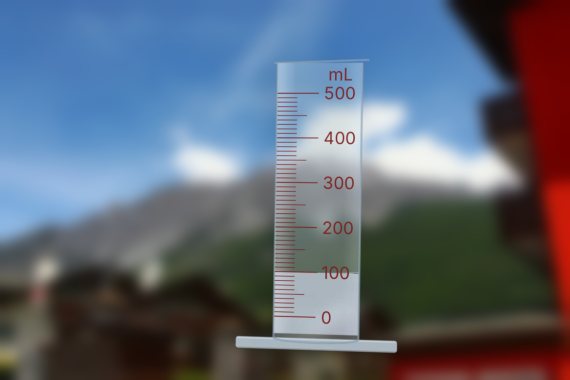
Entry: 100 mL
